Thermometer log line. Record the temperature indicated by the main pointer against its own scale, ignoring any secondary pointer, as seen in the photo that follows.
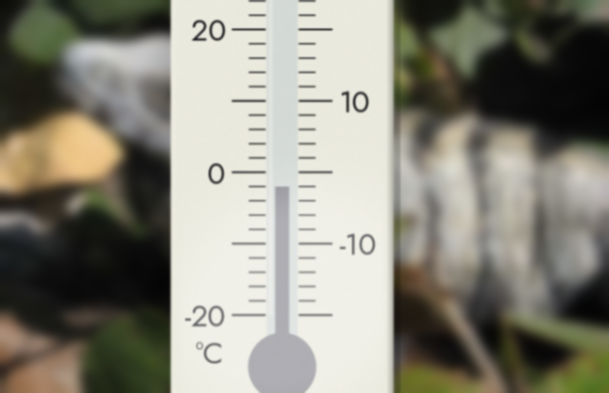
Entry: -2 °C
